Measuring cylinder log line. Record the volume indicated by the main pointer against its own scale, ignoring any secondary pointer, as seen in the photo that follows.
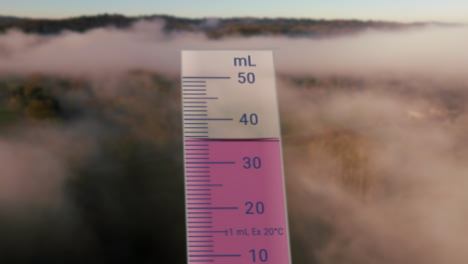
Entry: 35 mL
